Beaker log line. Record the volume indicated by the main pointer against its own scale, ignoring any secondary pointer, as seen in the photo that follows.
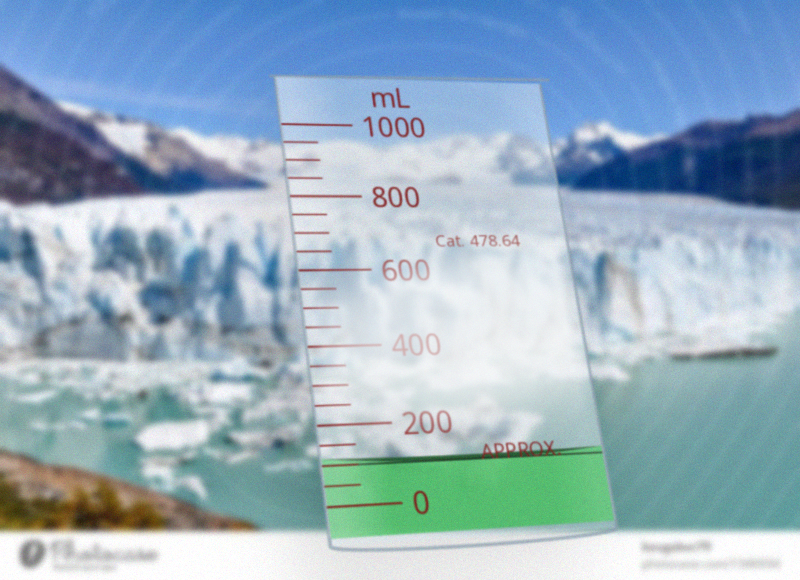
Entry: 100 mL
